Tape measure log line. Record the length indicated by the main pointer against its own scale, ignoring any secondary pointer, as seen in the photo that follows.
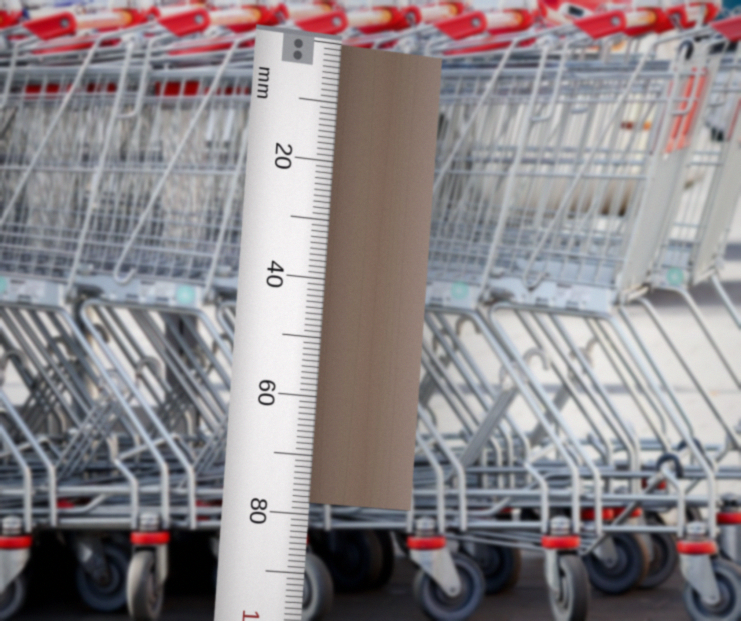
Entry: 78 mm
